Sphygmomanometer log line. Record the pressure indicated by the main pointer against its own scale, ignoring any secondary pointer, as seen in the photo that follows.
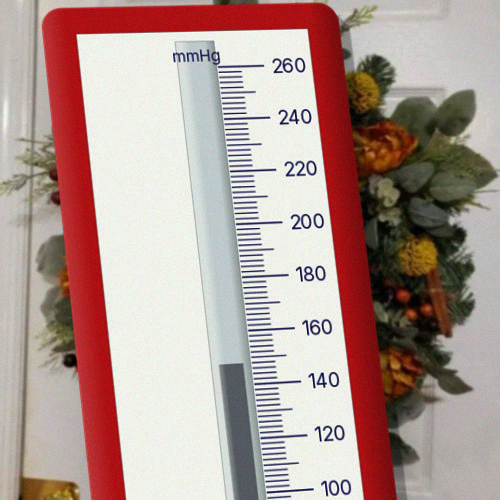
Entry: 148 mmHg
